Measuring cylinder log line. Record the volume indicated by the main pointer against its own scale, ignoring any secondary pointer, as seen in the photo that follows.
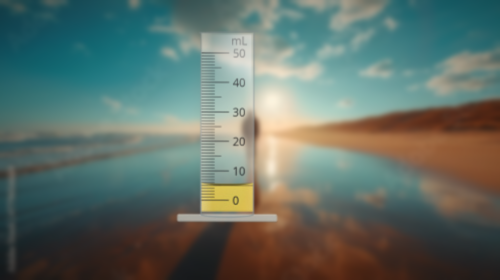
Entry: 5 mL
